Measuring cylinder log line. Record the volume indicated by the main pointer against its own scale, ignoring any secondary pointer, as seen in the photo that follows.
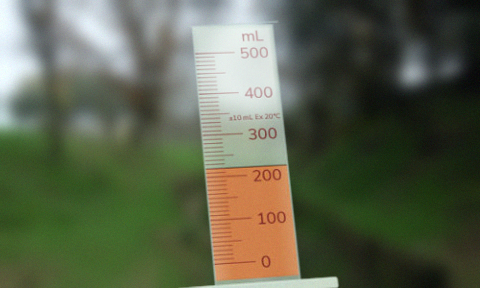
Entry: 220 mL
